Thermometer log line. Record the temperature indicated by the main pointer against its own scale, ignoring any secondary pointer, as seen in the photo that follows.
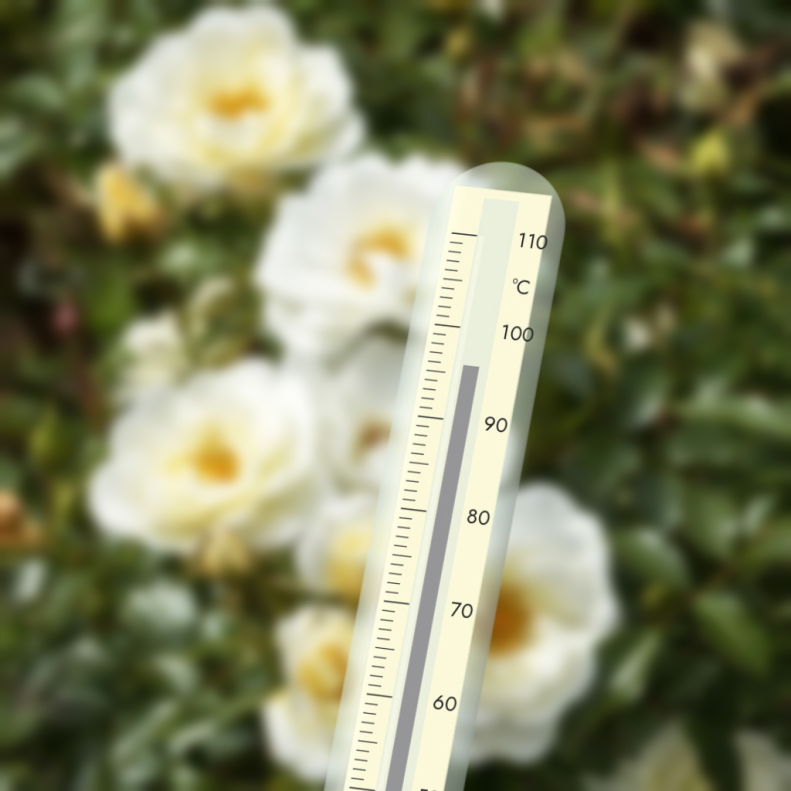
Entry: 96 °C
